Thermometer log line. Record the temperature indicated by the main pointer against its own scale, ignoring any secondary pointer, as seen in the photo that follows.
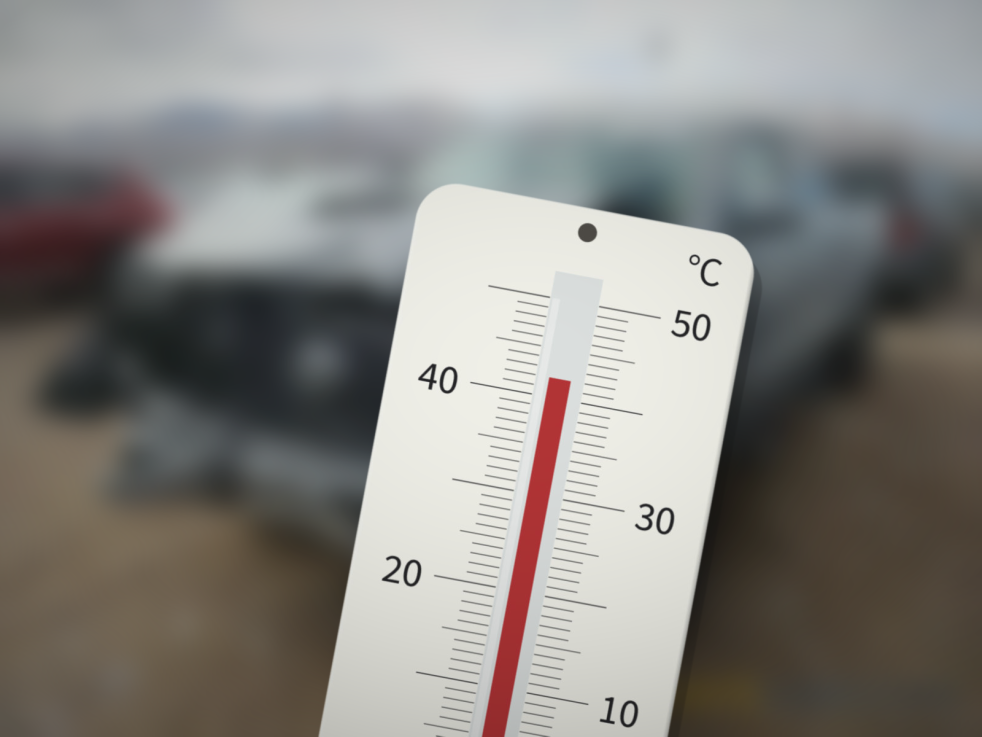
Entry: 42 °C
